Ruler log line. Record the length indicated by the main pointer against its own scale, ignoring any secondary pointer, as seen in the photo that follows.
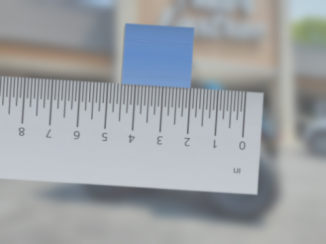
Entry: 2.5 in
